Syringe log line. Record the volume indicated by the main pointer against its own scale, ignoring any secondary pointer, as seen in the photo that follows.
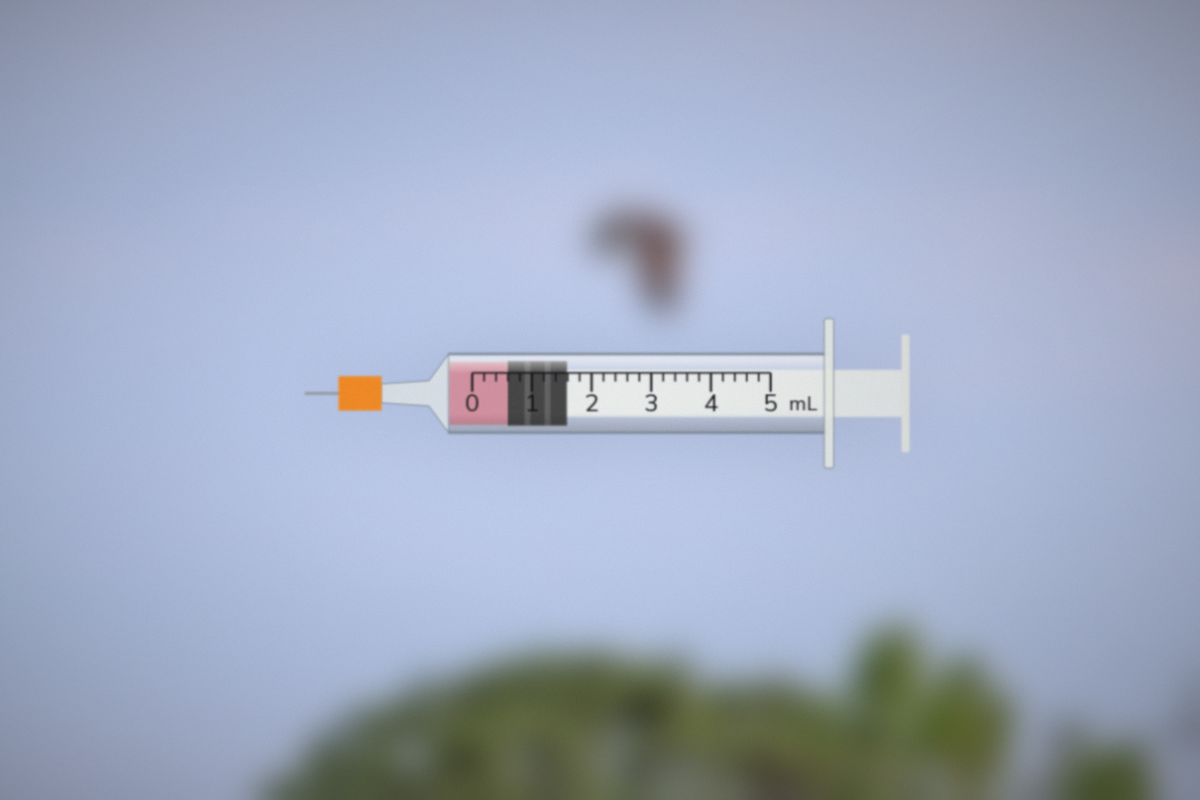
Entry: 0.6 mL
